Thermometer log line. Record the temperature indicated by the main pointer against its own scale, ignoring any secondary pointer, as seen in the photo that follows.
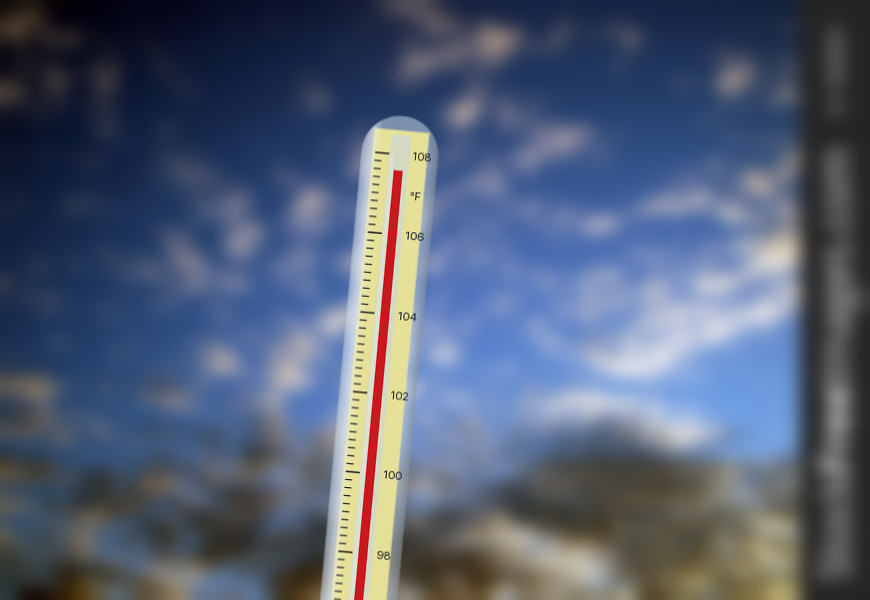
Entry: 107.6 °F
